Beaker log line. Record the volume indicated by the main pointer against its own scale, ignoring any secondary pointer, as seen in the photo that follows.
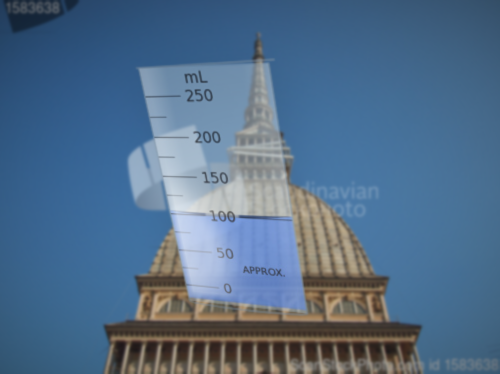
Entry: 100 mL
